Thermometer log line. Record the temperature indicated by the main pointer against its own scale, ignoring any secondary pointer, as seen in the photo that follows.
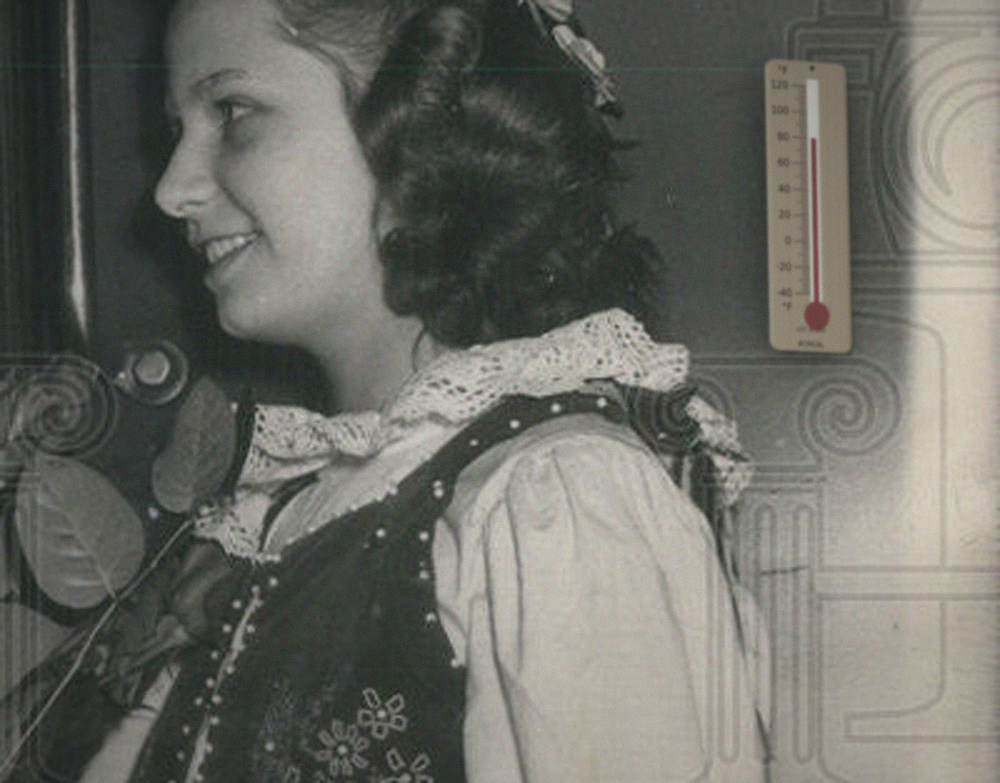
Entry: 80 °F
